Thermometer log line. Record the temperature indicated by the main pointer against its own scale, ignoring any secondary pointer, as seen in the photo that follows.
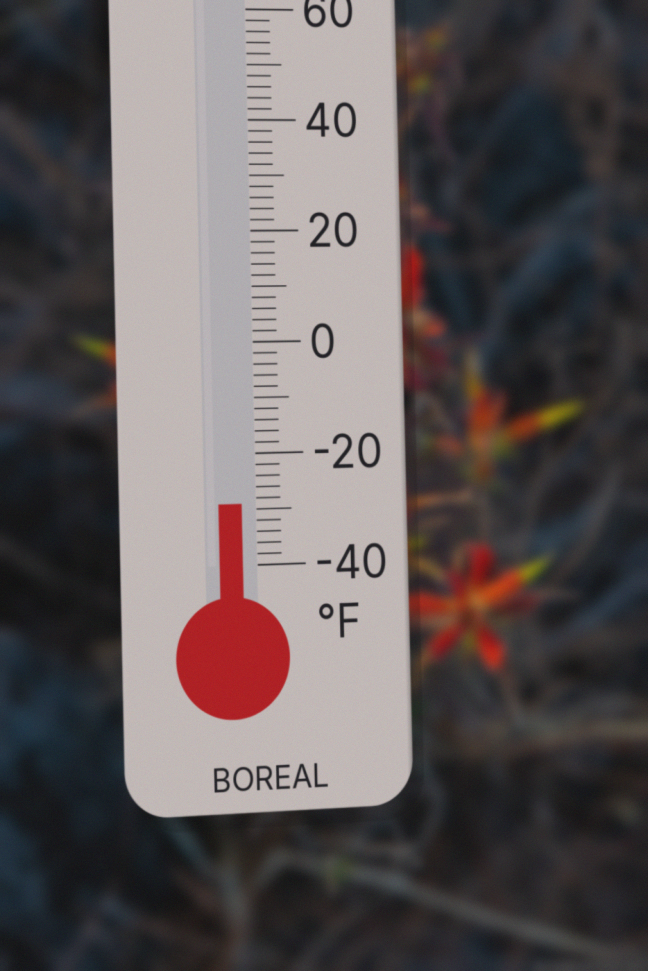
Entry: -29 °F
